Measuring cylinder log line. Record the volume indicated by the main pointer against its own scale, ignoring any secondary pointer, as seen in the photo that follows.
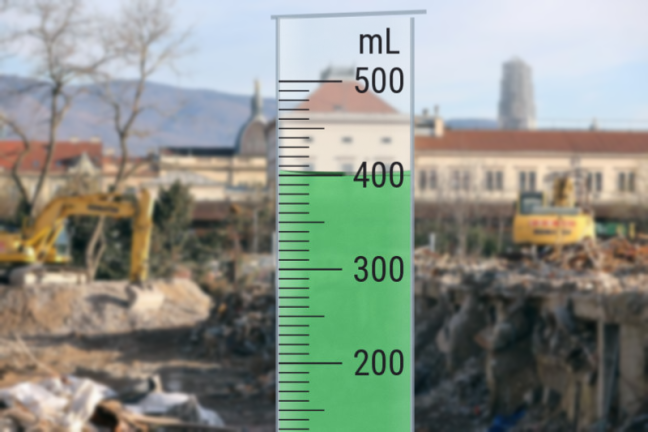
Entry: 400 mL
